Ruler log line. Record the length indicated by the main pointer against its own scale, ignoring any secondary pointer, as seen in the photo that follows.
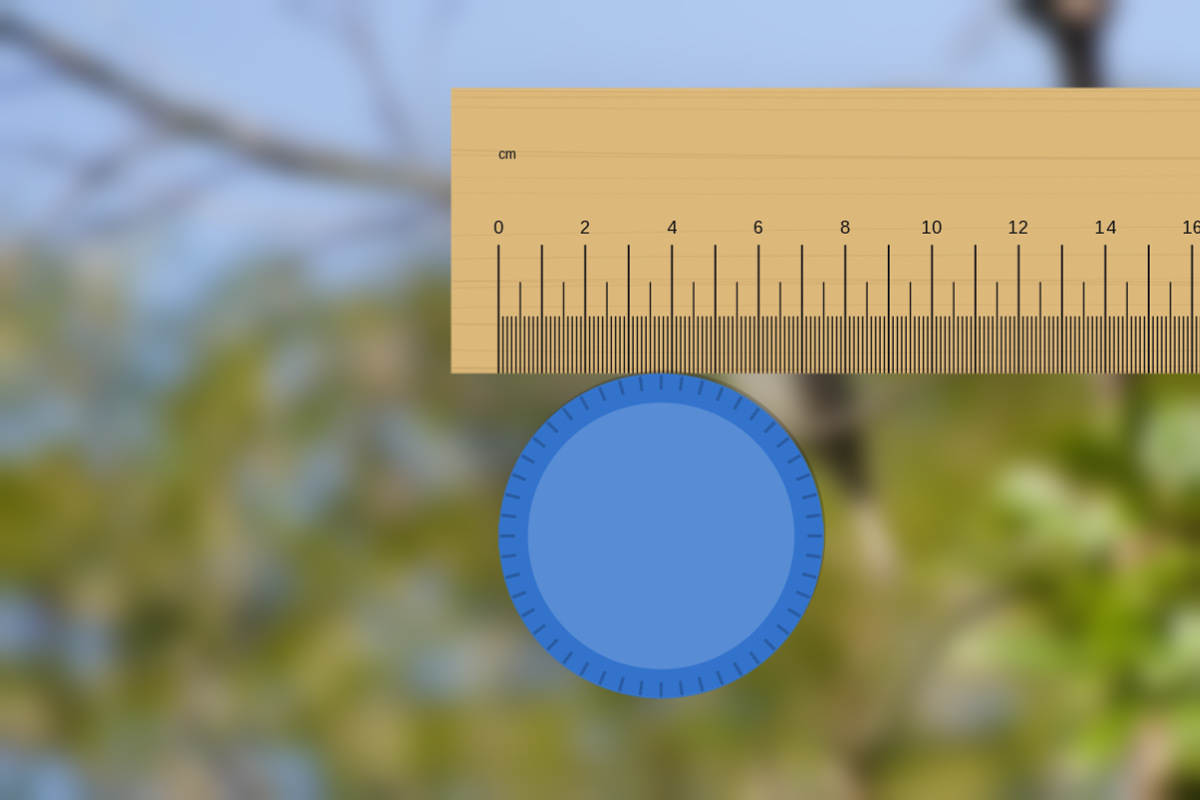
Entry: 7.5 cm
